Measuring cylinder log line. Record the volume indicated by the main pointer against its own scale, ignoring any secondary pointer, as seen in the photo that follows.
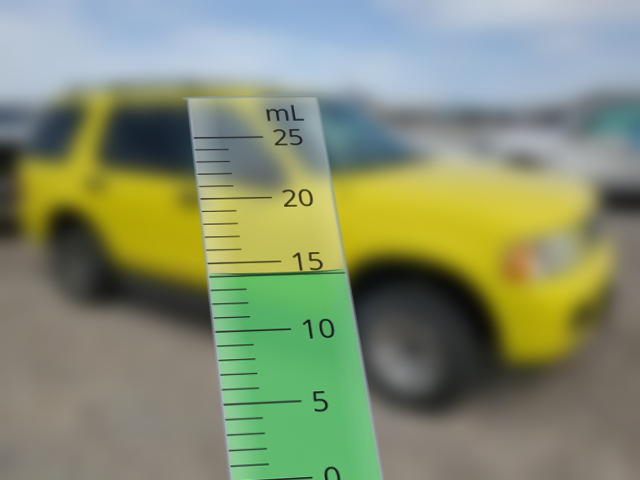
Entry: 14 mL
